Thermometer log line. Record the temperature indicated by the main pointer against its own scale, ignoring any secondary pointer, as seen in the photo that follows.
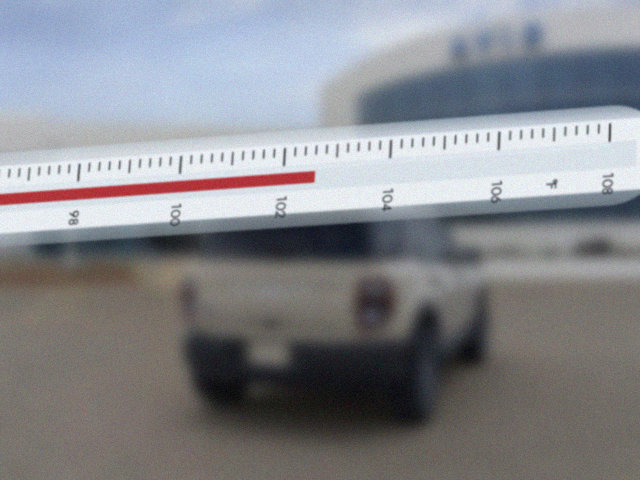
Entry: 102.6 °F
